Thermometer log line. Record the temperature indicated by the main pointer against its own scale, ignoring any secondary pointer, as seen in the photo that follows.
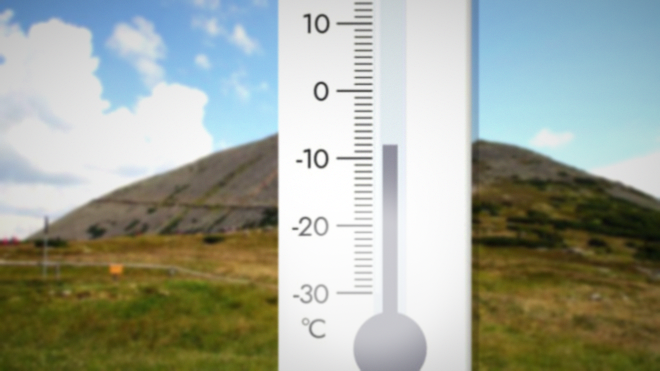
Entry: -8 °C
